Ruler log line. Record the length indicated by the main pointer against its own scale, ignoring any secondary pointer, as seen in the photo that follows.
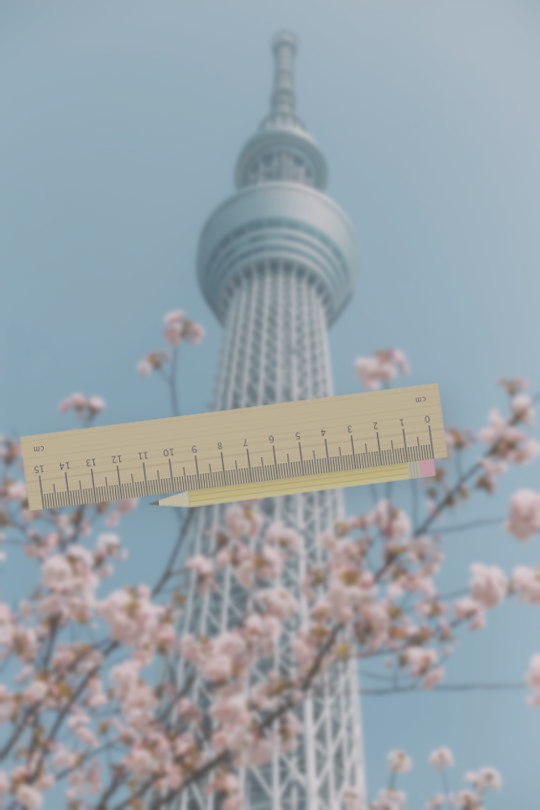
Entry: 11 cm
